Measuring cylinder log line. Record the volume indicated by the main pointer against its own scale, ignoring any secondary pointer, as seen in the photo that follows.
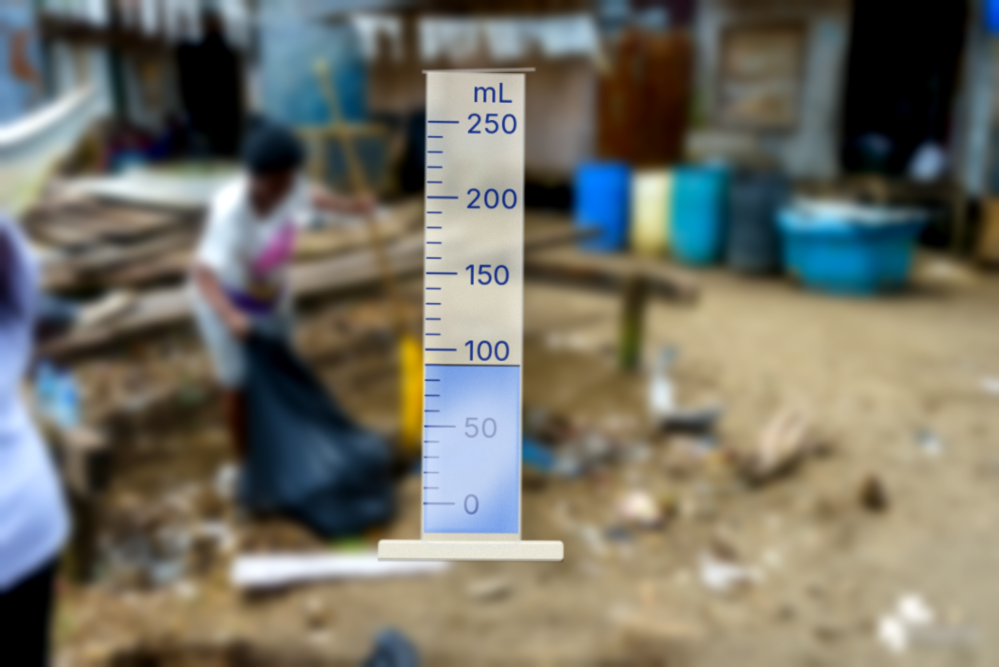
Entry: 90 mL
